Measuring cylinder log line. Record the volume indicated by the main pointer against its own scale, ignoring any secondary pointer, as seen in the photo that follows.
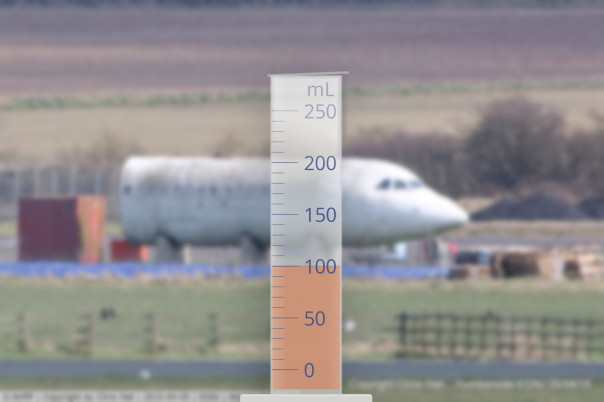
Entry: 100 mL
